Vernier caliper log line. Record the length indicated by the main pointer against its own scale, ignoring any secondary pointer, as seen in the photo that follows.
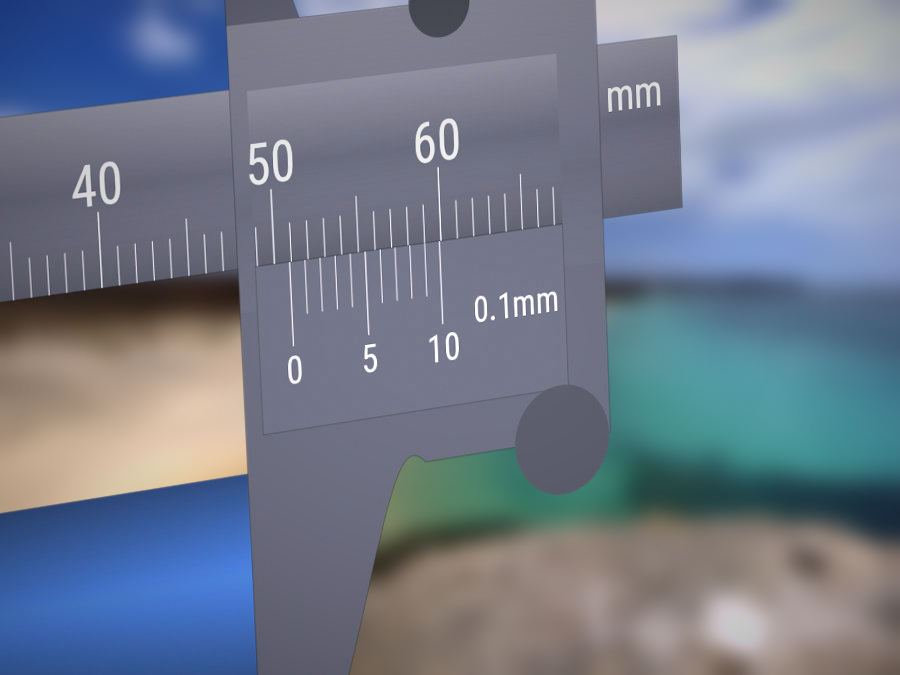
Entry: 50.9 mm
